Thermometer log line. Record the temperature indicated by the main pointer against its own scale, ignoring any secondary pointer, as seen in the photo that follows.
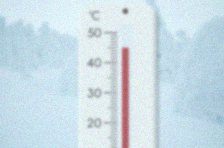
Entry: 45 °C
